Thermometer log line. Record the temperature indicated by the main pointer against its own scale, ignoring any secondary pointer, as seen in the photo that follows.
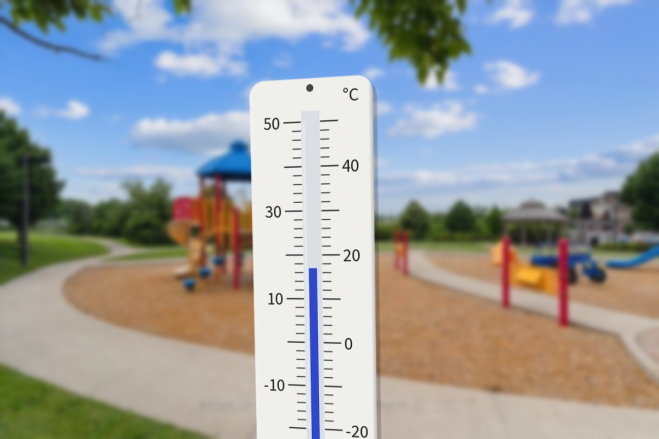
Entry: 17 °C
